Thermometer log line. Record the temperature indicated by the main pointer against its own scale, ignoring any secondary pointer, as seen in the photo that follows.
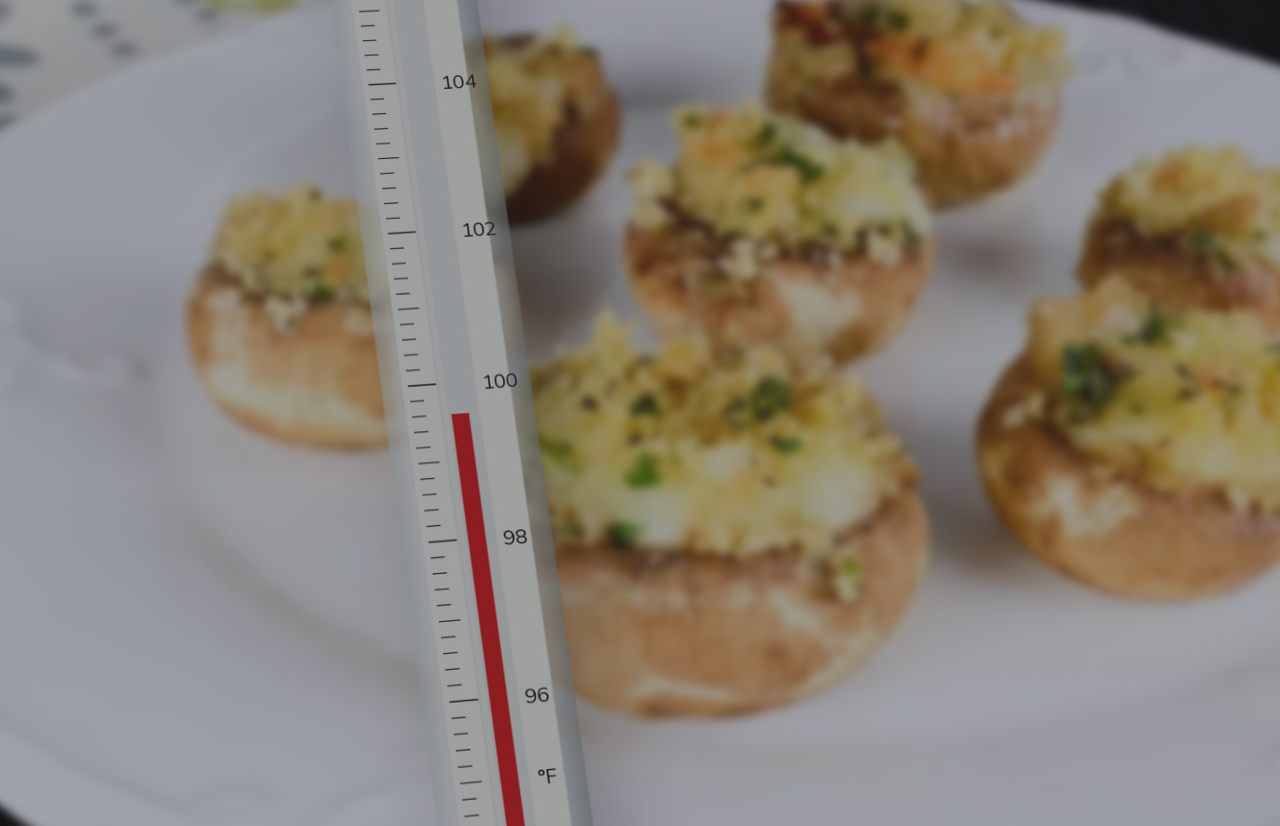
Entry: 99.6 °F
